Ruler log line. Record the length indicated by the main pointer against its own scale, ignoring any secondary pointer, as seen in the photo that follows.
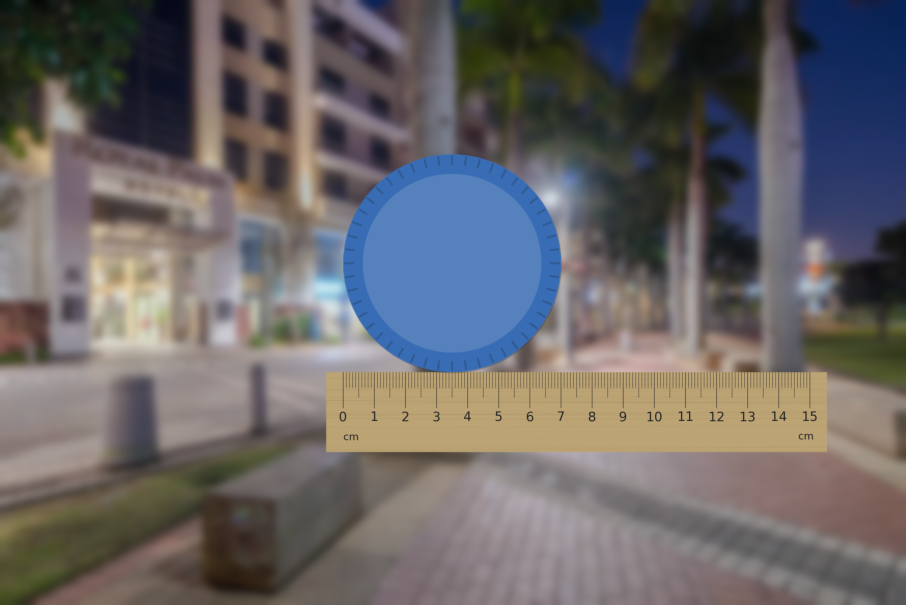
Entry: 7 cm
